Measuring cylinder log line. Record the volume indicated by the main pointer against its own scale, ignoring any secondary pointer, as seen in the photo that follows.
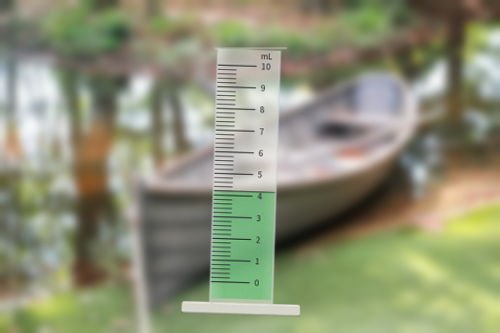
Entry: 4.2 mL
